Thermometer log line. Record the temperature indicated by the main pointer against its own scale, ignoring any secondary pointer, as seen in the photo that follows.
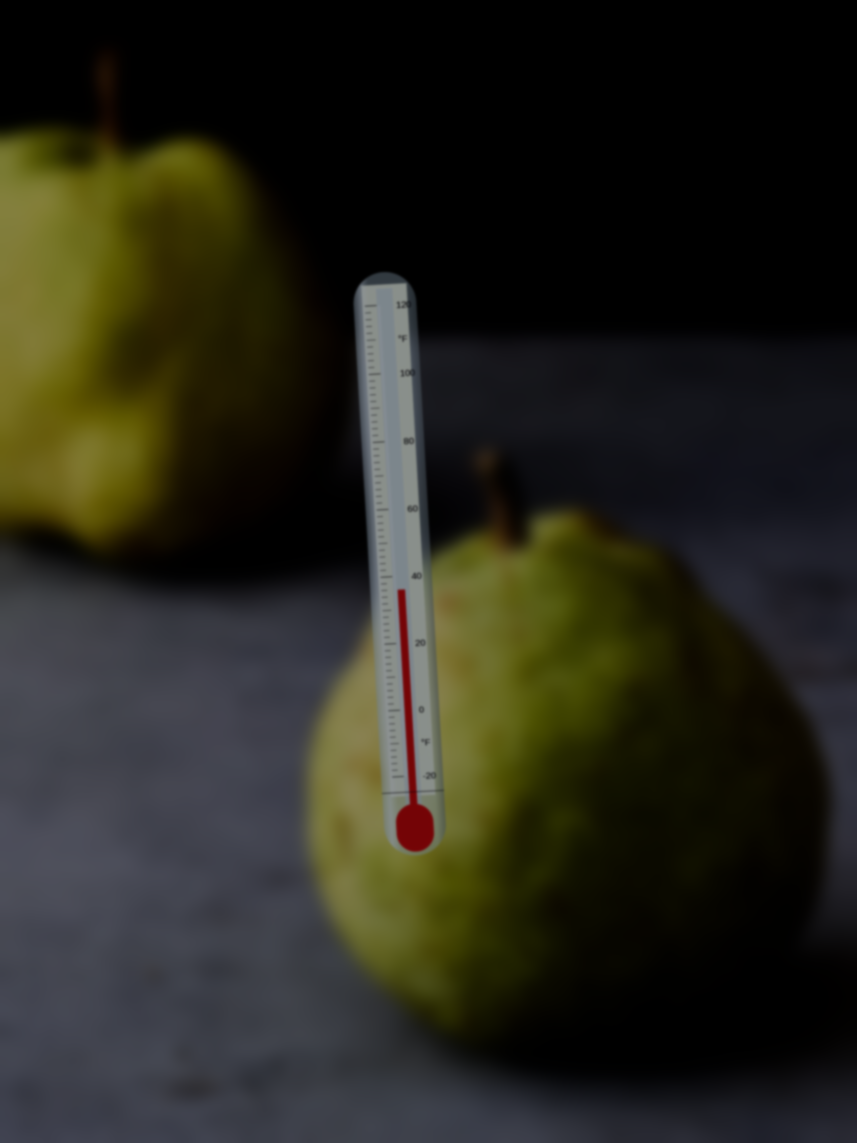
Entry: 36 °F
